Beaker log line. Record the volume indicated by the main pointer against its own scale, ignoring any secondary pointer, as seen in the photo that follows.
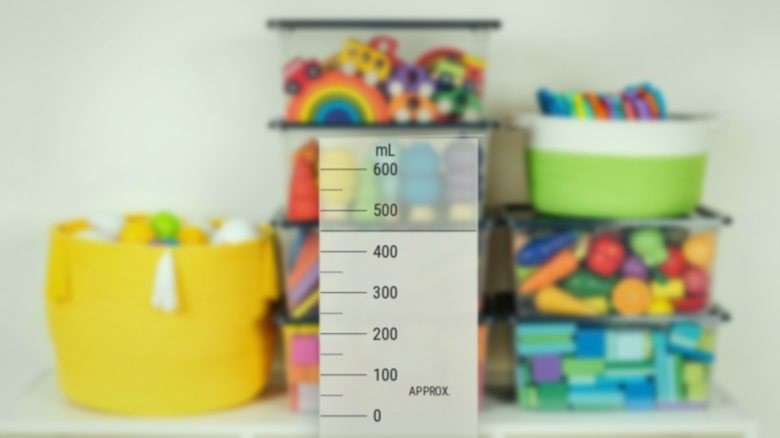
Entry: 450 mL
